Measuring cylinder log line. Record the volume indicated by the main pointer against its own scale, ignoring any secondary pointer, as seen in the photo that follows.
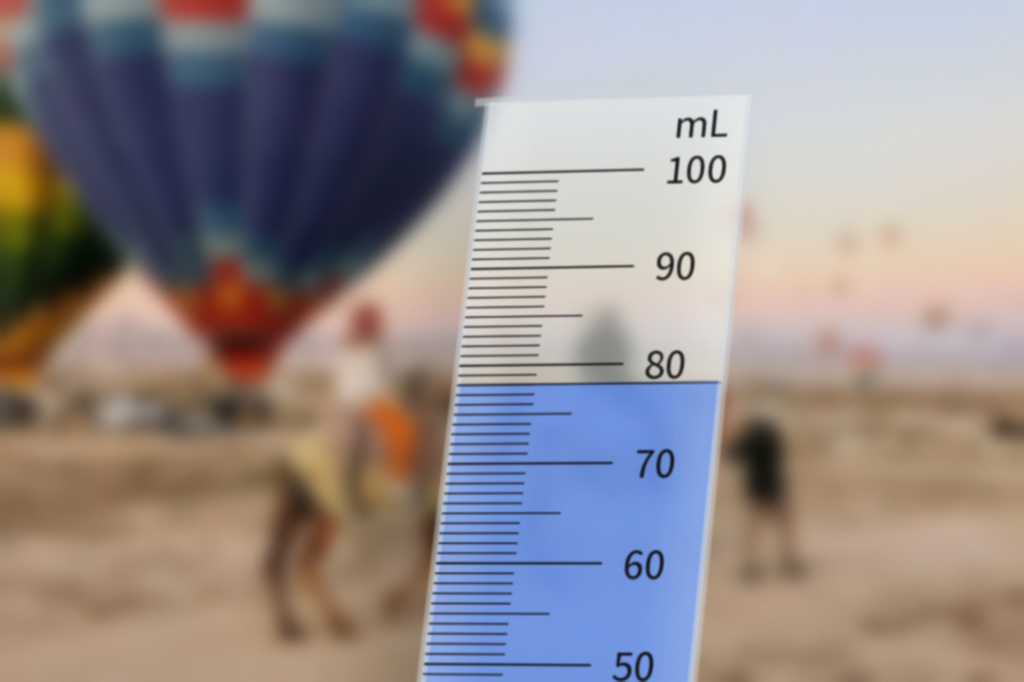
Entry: 78 mL
